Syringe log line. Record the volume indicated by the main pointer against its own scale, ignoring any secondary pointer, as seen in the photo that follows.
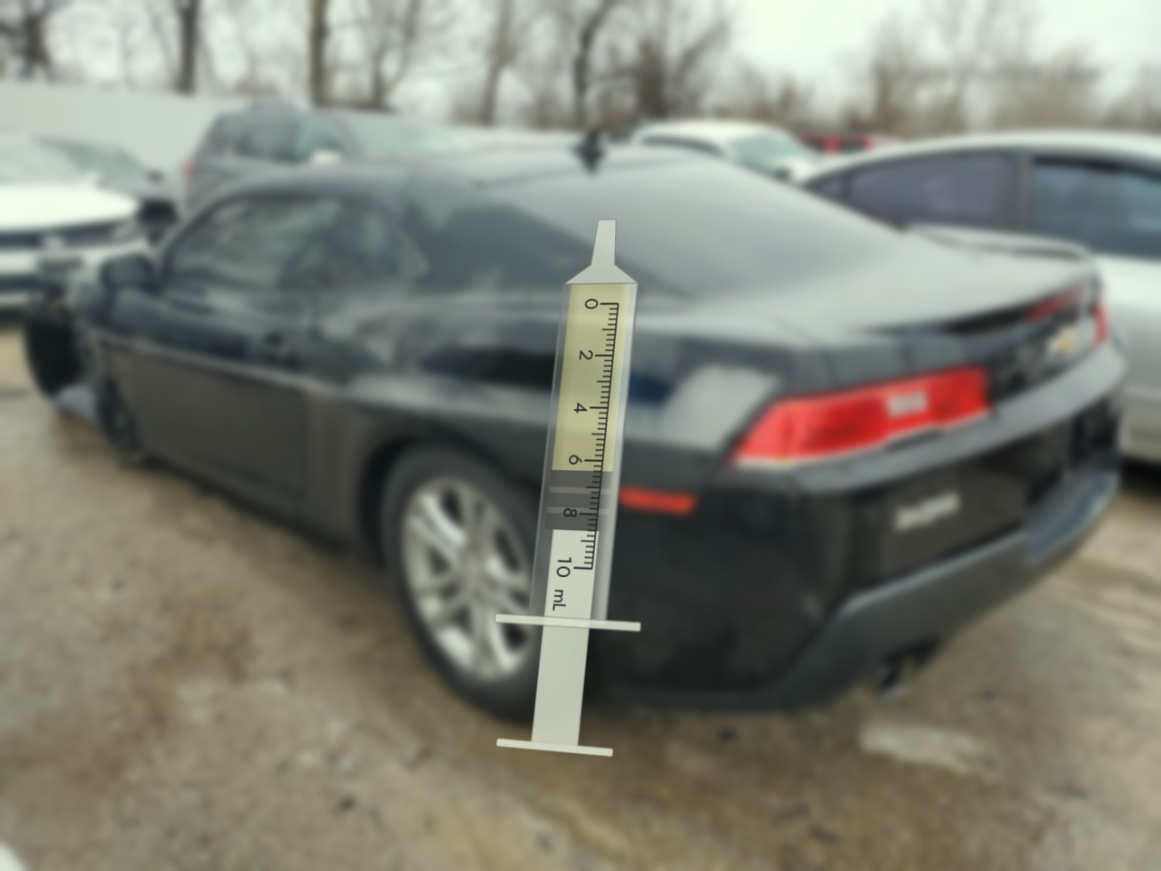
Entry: 6.4 mL
